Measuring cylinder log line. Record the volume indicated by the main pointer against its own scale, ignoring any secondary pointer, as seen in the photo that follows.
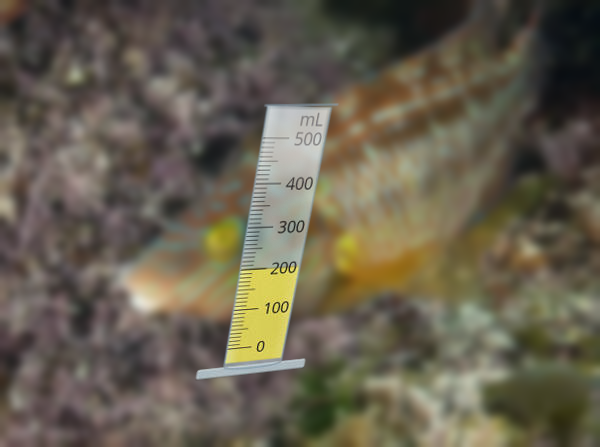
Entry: 200 mL
